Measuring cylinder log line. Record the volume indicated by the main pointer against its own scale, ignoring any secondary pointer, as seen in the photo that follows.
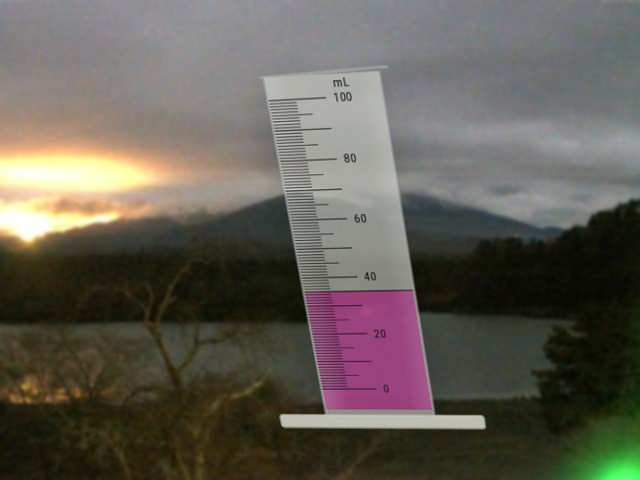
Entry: 35 mL
